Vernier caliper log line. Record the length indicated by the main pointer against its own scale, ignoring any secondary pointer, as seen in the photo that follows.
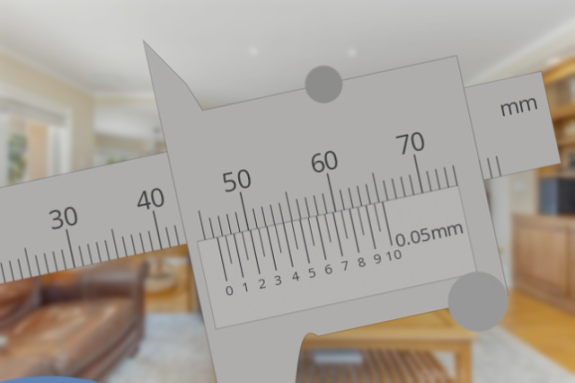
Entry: 46.4 mm
